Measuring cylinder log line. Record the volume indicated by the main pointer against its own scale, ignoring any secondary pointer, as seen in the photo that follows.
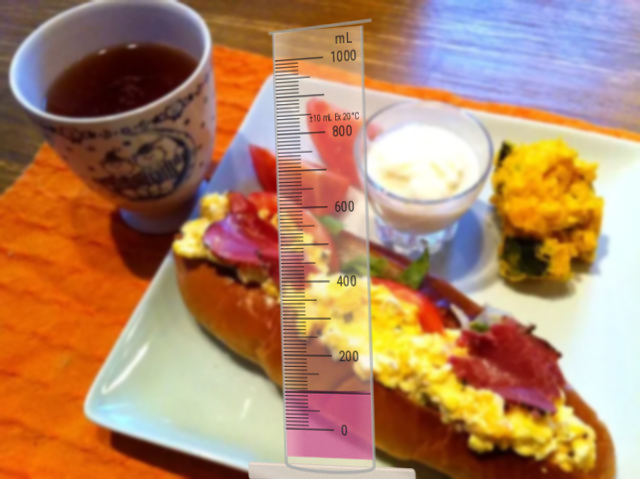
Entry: 100 mL
